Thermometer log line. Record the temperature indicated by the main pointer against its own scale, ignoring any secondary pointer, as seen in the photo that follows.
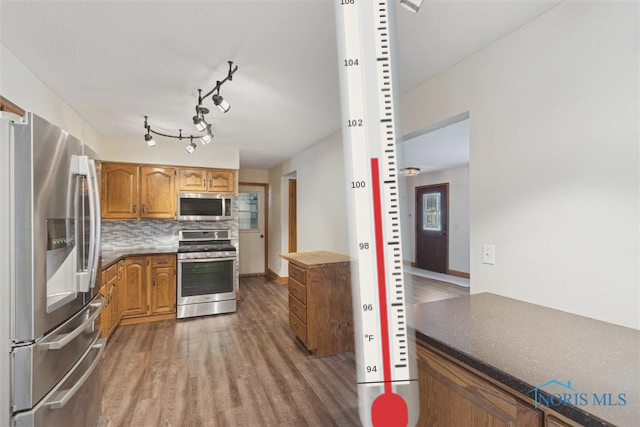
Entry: 100.8 °F
